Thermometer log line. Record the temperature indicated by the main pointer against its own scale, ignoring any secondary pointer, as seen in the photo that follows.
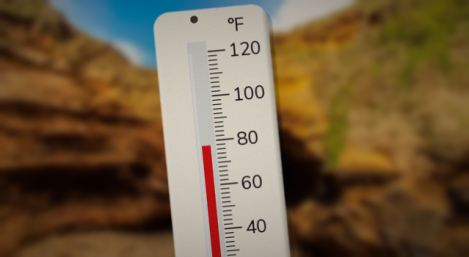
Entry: 78 °F
